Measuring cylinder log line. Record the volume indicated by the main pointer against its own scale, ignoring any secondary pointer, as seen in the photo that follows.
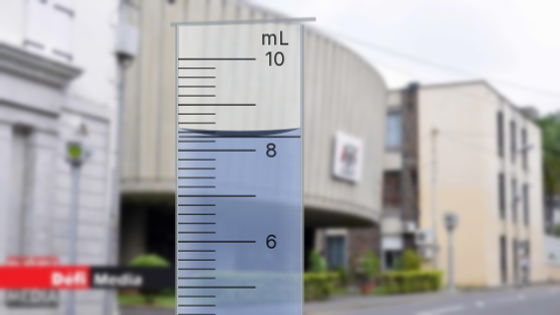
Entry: 8.3 mL
